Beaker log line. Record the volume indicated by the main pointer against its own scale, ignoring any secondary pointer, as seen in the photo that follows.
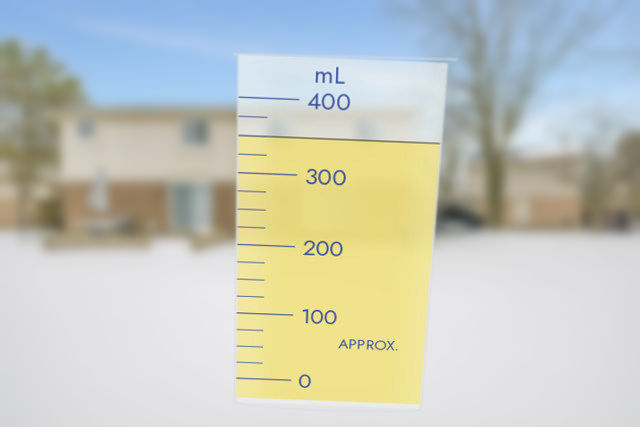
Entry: 350 mL
